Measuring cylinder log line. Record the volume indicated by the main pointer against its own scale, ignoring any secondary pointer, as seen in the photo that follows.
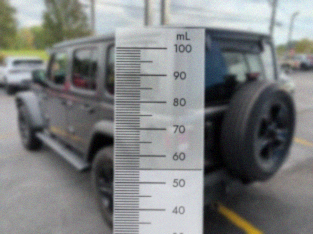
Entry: 55 mL
